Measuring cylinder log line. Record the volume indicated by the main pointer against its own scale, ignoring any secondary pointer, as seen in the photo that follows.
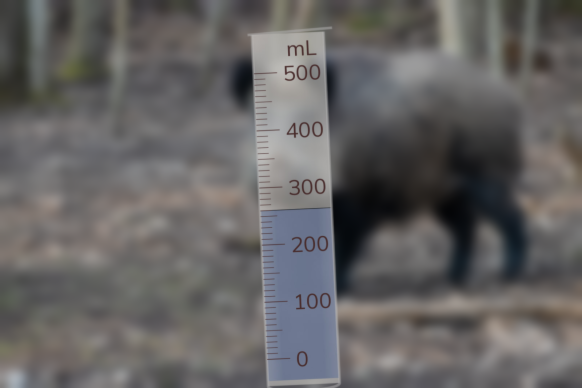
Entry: 260 mL
